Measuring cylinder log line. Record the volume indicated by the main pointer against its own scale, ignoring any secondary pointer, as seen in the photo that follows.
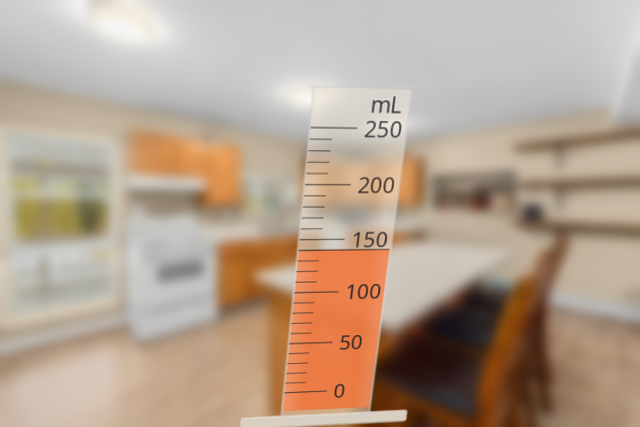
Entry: 140 mL
